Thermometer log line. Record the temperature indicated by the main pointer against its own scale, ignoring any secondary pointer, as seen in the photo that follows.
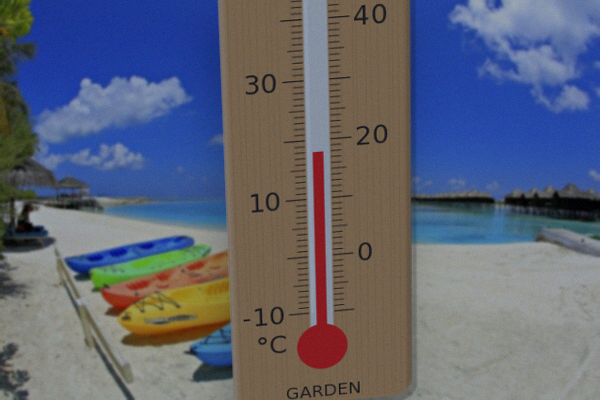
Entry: 18 °C
